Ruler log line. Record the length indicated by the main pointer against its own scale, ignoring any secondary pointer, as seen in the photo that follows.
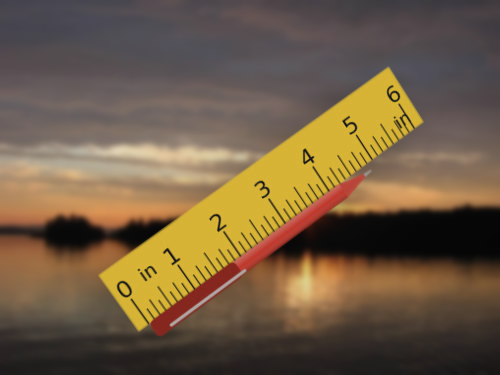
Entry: 4.875 in
